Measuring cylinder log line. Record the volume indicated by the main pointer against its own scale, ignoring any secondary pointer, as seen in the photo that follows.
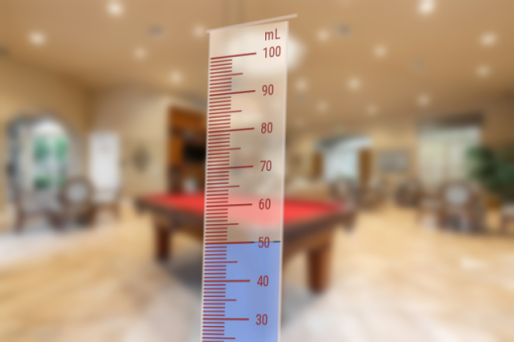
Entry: 50 mL
